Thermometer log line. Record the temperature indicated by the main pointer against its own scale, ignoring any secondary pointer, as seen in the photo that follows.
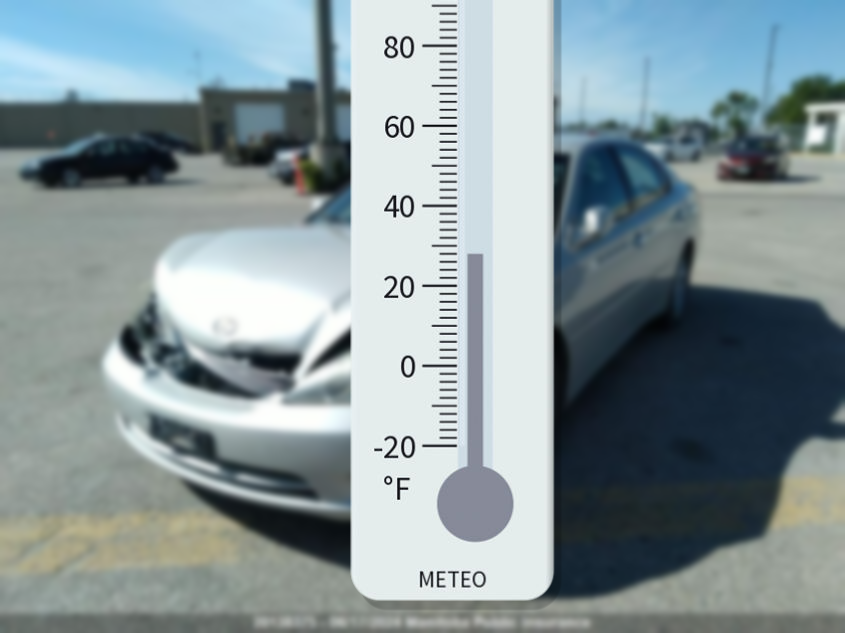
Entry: 28 °F
